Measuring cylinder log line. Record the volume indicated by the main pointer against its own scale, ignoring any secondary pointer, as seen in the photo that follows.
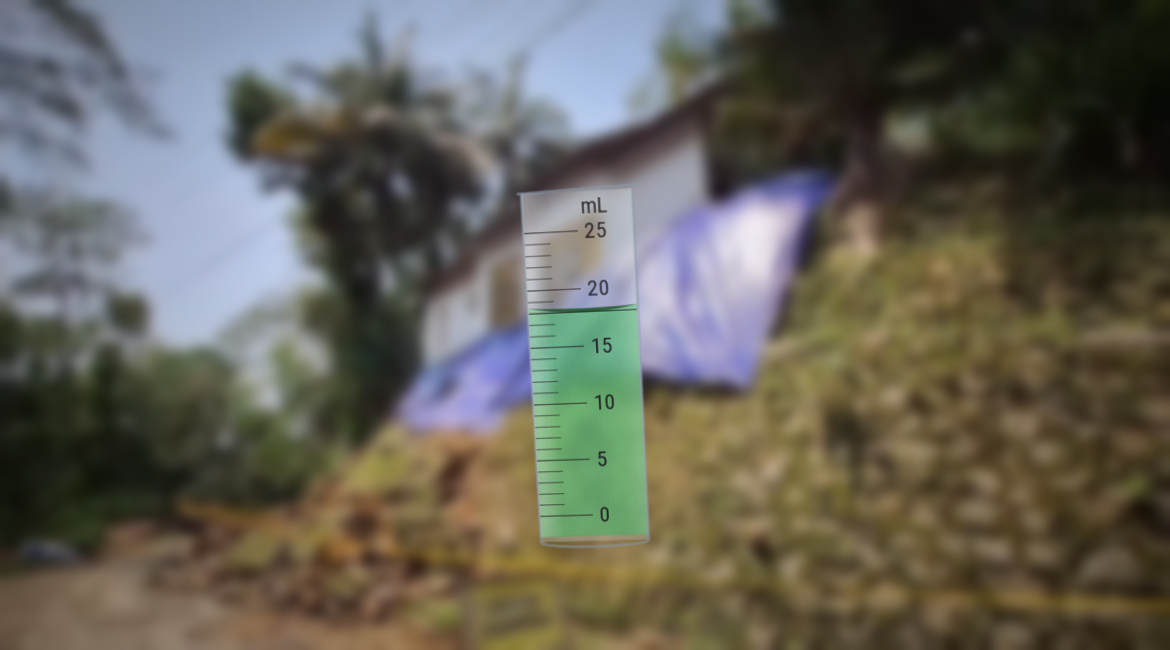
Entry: 18 mL
